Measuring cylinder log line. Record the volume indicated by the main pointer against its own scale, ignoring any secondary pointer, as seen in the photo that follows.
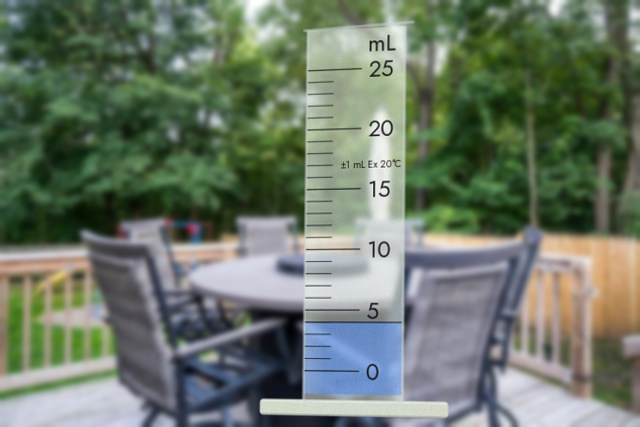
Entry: 4 mL
